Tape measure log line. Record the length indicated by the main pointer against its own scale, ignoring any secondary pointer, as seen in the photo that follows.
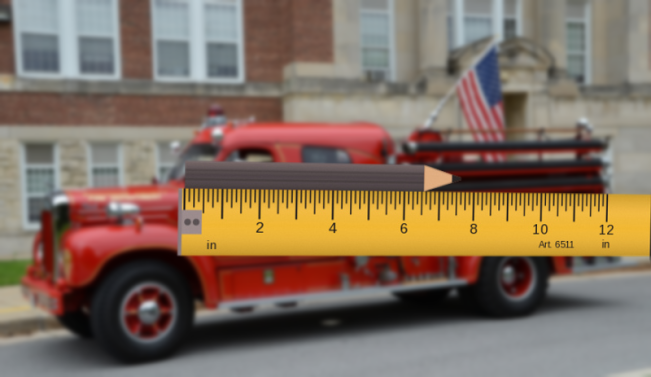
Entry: 7.625 in
